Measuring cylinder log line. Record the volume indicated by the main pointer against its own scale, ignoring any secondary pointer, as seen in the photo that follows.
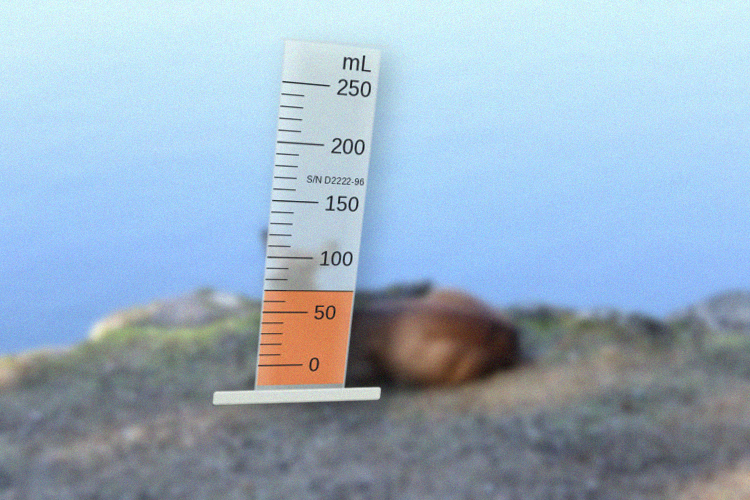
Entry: 70 mL
